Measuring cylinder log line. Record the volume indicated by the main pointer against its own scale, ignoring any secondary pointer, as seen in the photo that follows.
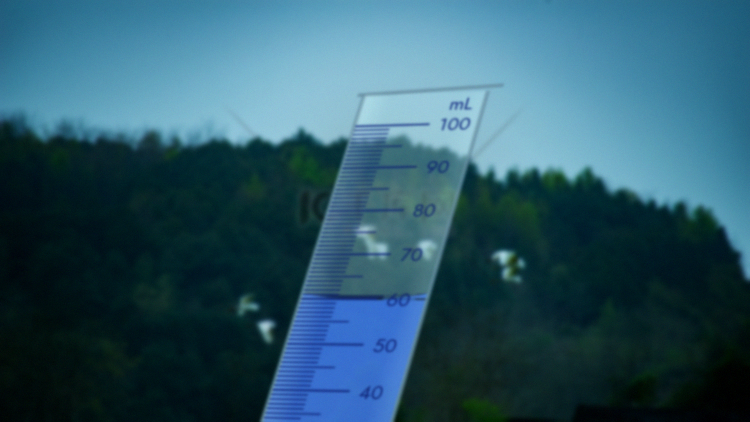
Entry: 60 mL
